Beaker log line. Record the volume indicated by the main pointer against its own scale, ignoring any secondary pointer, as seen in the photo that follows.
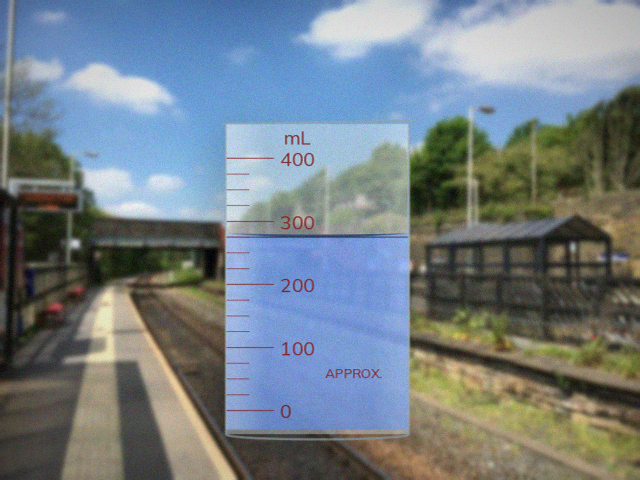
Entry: 275 mL
